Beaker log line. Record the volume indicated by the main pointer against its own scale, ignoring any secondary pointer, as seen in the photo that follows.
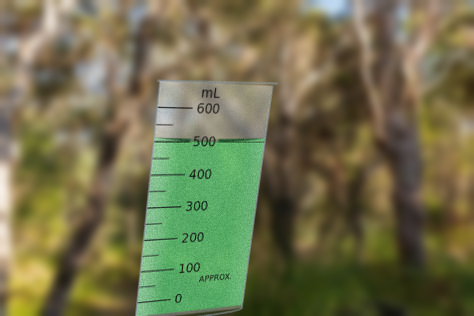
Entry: 500 mL
